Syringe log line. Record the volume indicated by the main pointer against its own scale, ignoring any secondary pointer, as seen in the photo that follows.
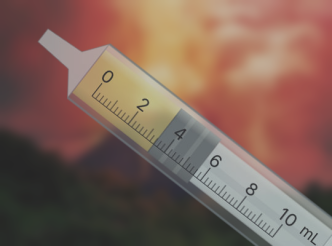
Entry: 3.4 mL
